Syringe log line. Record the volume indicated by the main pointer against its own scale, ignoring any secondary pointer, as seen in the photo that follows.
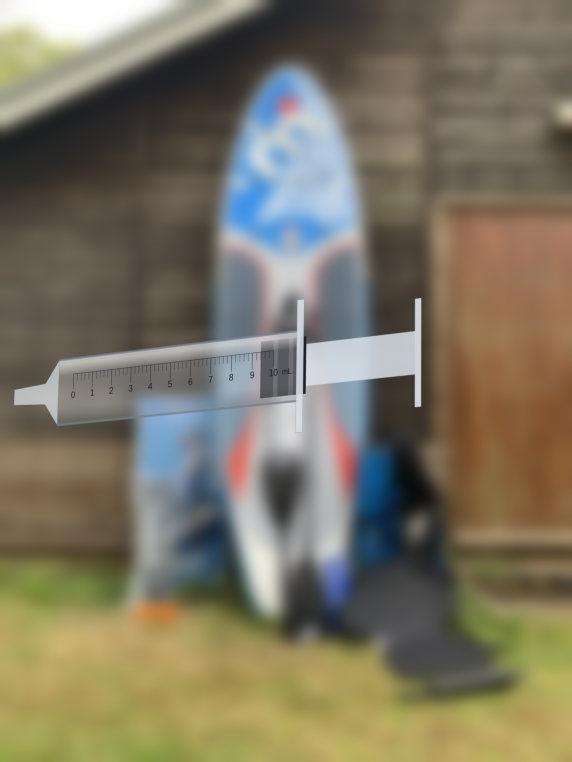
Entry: 9.4 mL
